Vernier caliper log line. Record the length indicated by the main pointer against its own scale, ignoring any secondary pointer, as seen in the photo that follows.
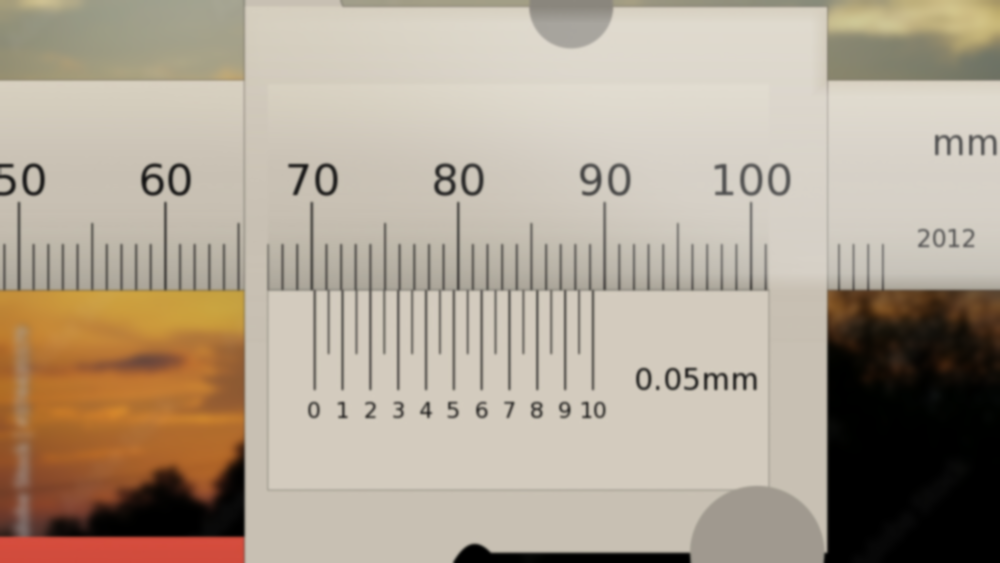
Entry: 70.2 mm
